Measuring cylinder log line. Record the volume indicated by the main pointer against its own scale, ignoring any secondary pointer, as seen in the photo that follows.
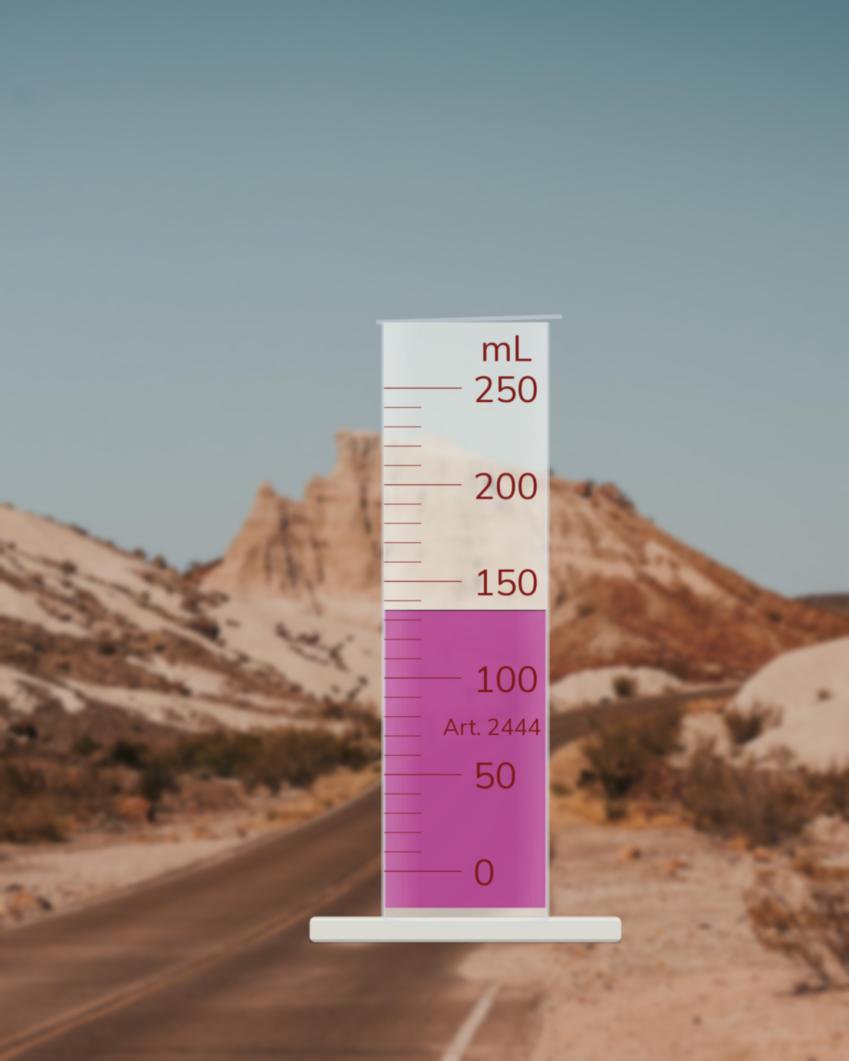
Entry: 135 mL
